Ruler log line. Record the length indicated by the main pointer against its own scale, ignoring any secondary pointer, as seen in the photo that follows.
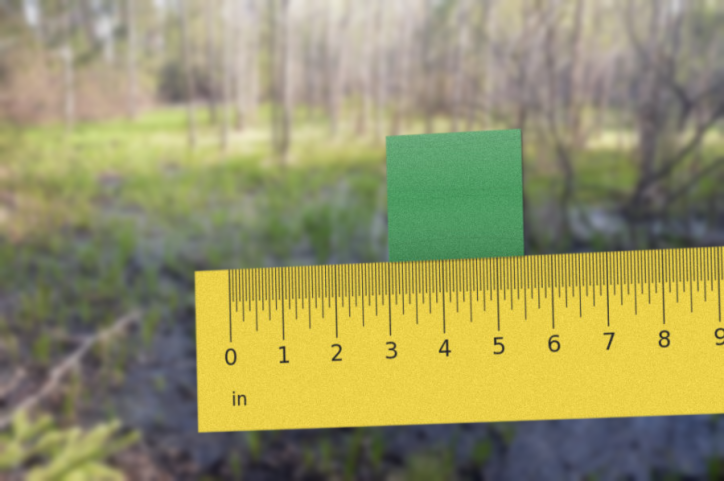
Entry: 2.5 in
